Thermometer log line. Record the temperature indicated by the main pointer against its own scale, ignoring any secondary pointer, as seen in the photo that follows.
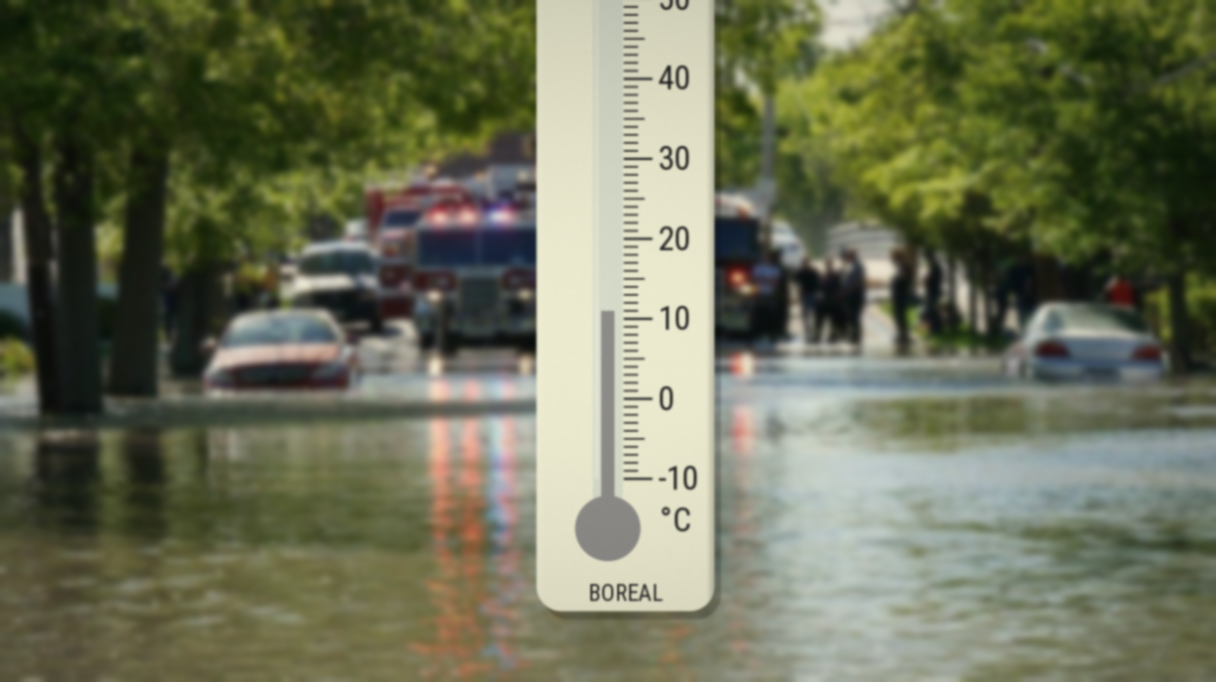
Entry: 11 °C
